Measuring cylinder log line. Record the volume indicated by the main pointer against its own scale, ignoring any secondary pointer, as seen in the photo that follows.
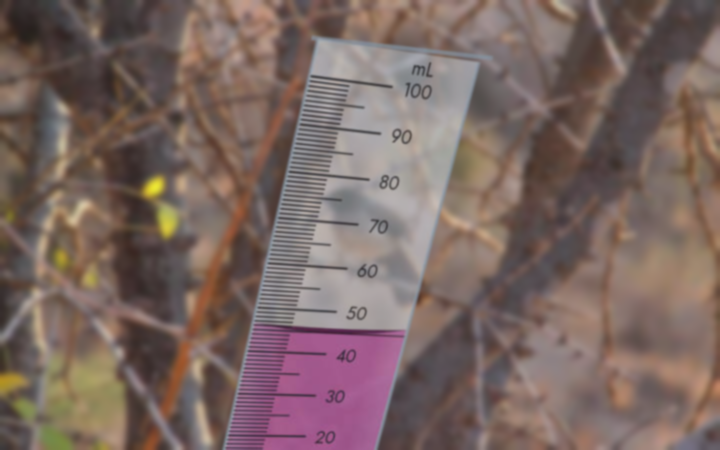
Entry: 45 mL
